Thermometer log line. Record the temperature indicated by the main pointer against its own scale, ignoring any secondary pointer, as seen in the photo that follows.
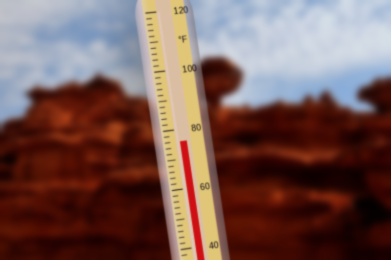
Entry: 76 °F
